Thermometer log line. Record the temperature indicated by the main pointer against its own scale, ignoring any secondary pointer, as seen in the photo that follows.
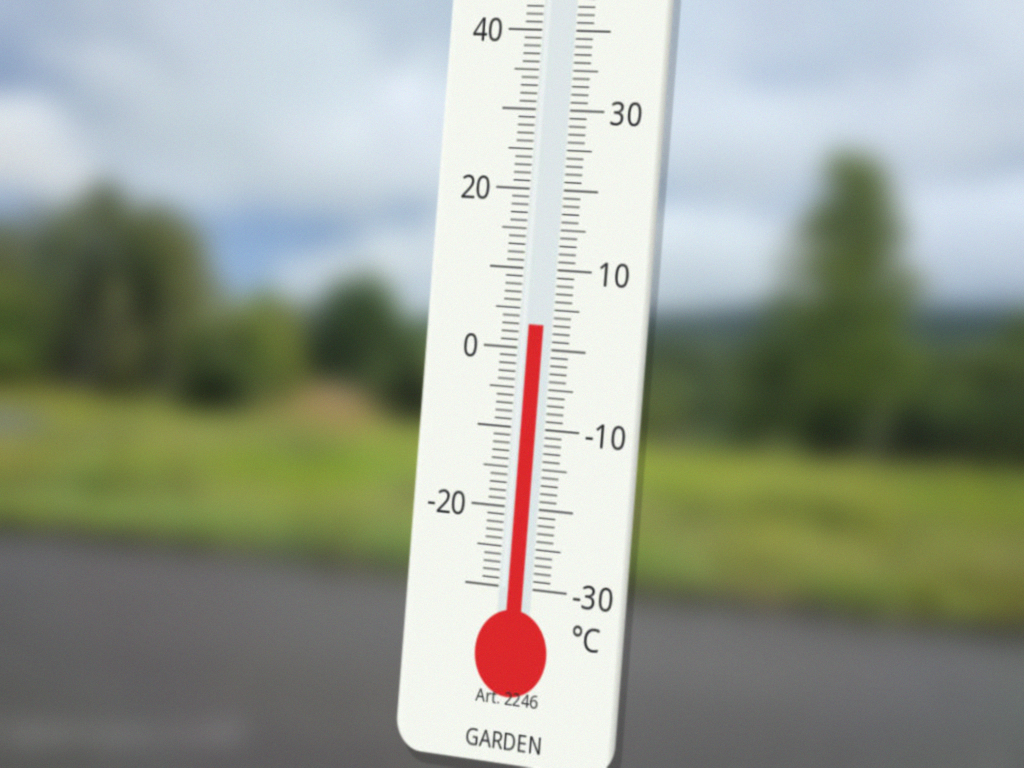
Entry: 3 °C
